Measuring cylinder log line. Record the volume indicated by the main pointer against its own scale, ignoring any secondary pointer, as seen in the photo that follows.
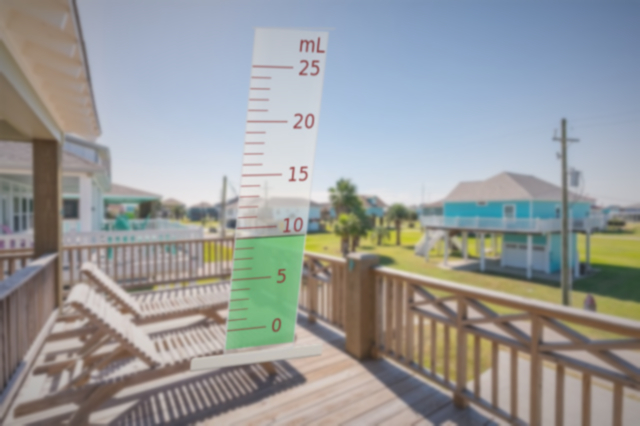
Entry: 9 mL
